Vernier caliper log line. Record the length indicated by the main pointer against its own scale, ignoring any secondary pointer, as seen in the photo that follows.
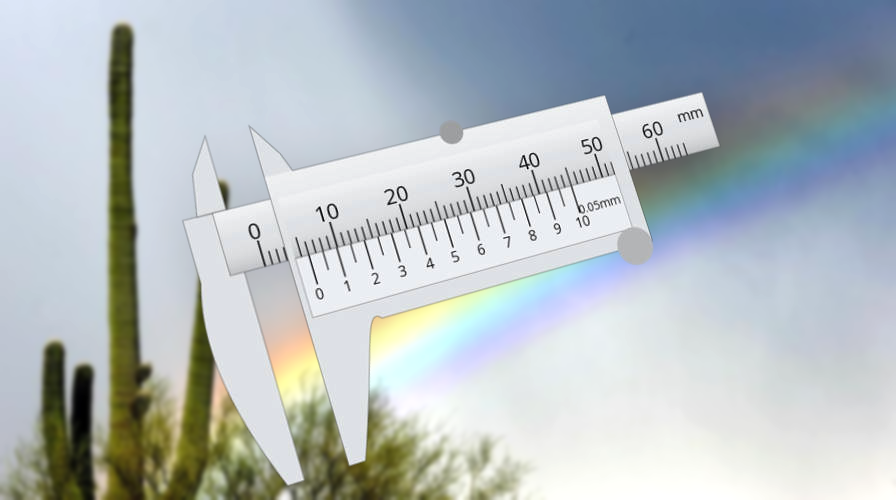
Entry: 6.0 mm
